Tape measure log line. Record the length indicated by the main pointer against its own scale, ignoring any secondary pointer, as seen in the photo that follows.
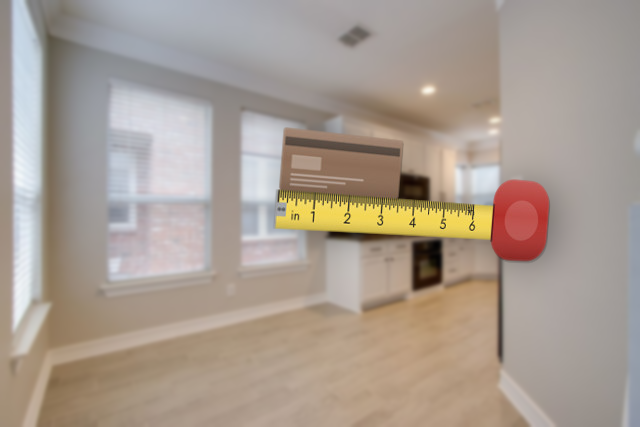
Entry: 3.5 in
